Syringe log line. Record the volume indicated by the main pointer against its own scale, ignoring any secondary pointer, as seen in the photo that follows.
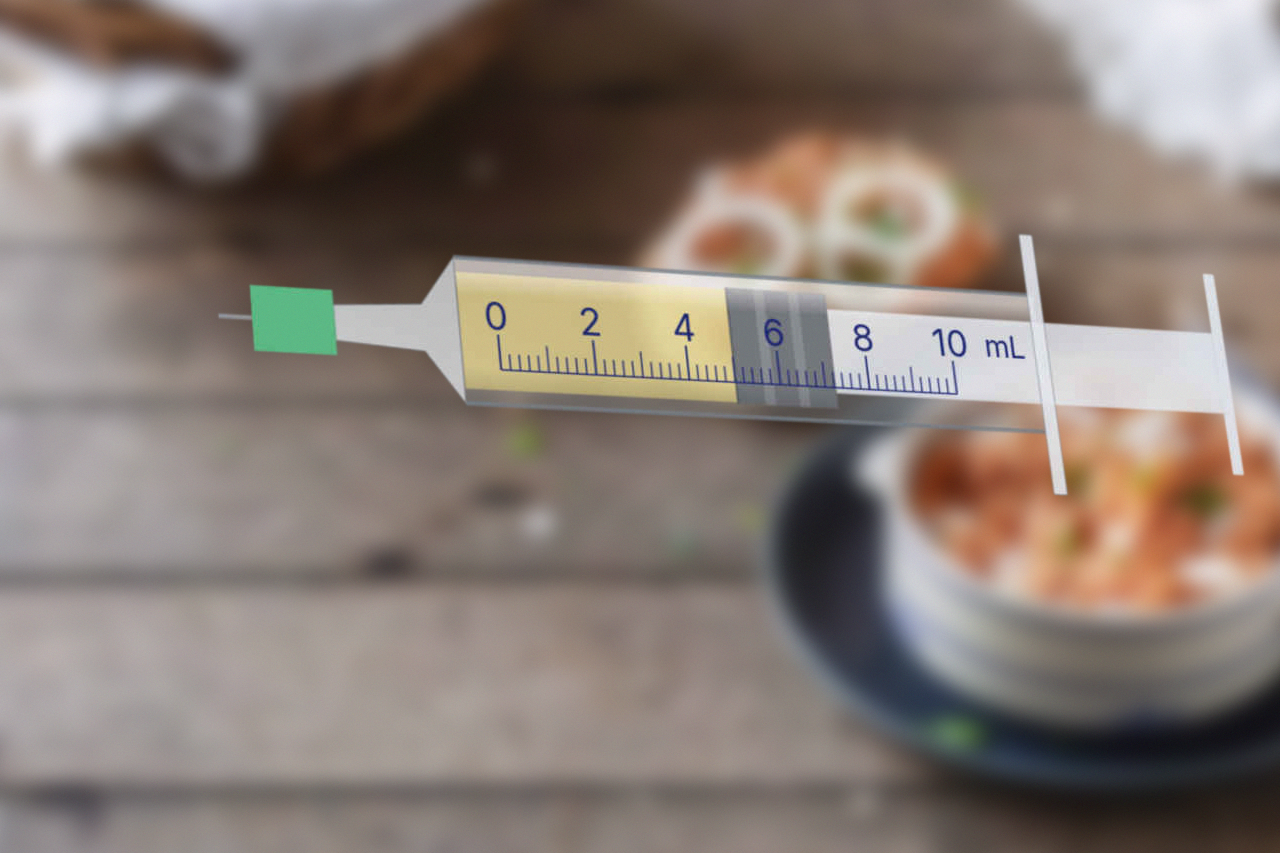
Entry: 5 mL
